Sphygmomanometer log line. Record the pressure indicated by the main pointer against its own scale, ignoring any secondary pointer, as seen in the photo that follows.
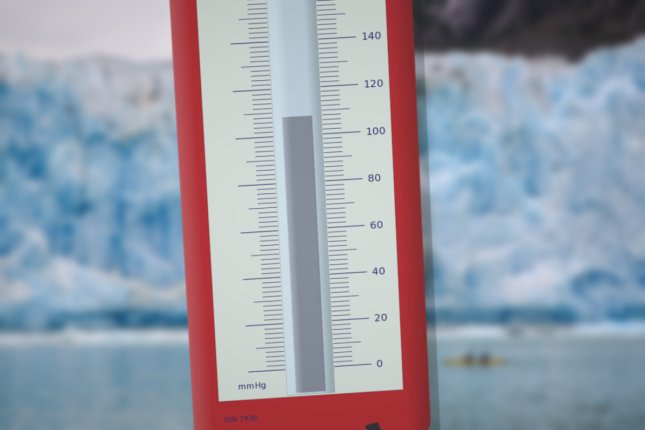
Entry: 108 mmHg
